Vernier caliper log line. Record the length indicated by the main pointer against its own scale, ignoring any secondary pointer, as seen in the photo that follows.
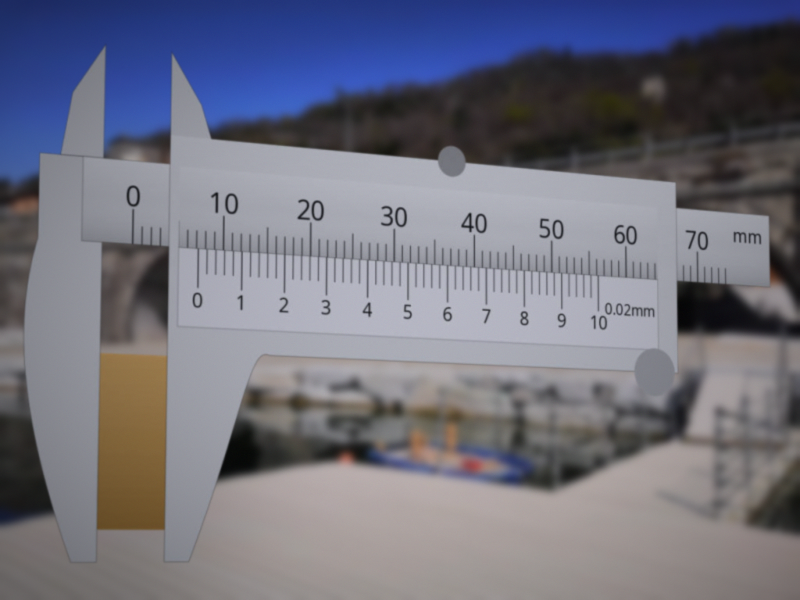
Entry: 7.2 mm
